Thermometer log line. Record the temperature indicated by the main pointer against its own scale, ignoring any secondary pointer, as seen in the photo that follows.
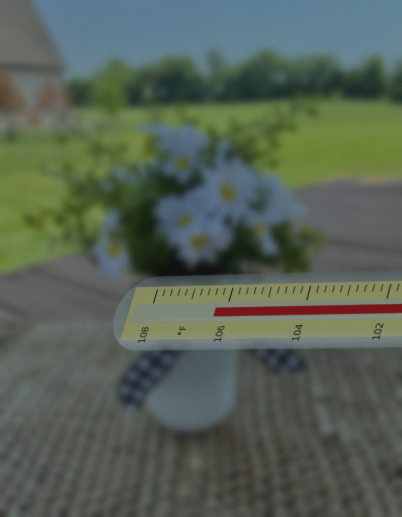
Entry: 106.3 °F
